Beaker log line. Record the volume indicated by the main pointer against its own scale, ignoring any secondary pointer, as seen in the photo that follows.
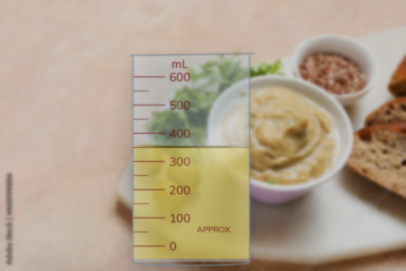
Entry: 350 mL
